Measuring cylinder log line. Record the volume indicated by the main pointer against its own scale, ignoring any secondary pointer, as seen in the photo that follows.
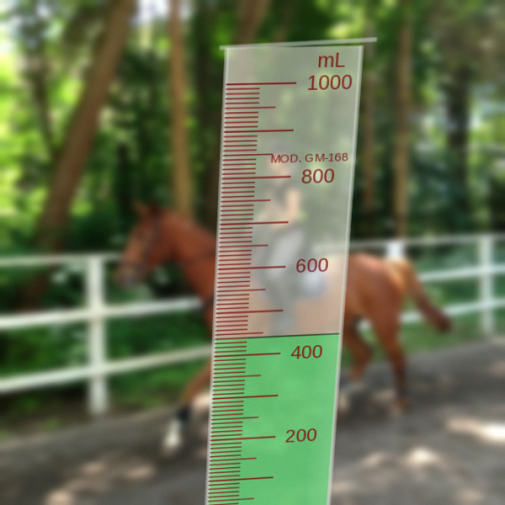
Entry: 440 mL
